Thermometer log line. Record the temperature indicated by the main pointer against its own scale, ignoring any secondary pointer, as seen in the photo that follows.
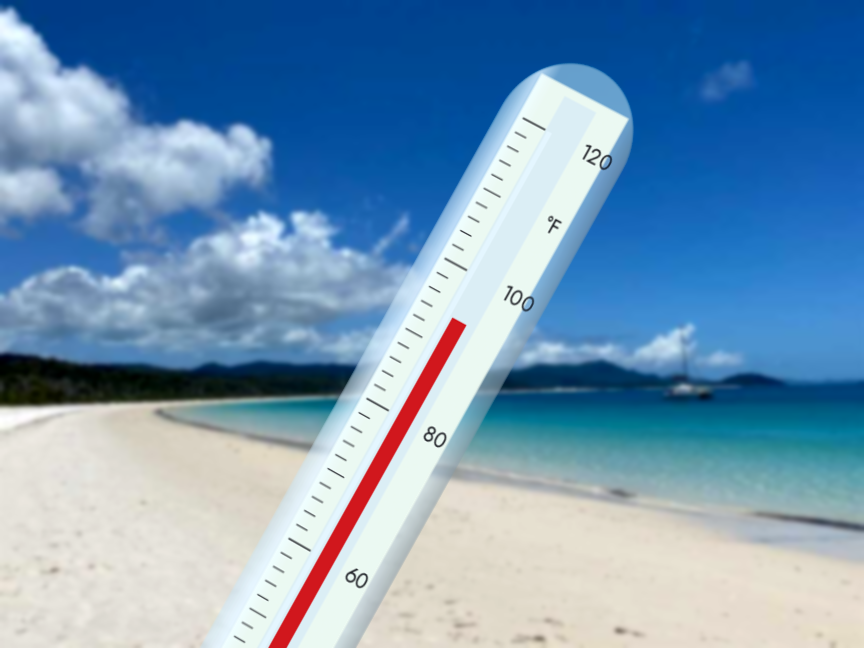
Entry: 94 °F
